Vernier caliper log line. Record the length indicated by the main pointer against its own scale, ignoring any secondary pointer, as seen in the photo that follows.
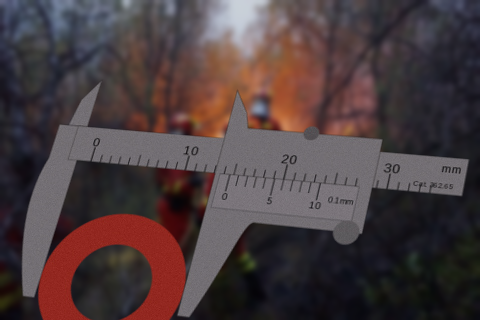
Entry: 14.6 mm
